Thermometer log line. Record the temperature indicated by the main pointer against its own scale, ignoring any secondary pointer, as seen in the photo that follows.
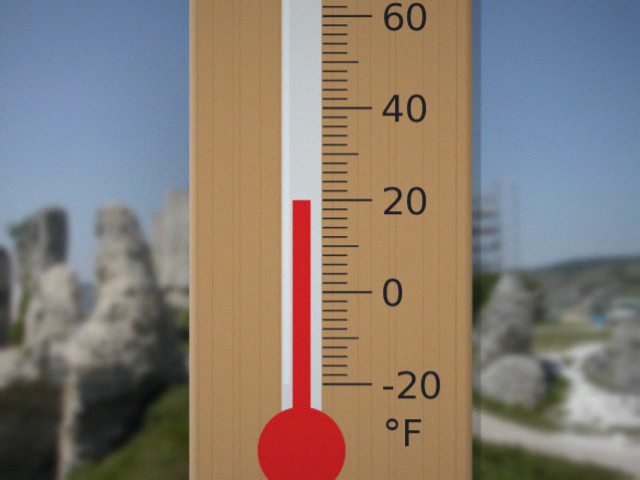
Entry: 20 °F
